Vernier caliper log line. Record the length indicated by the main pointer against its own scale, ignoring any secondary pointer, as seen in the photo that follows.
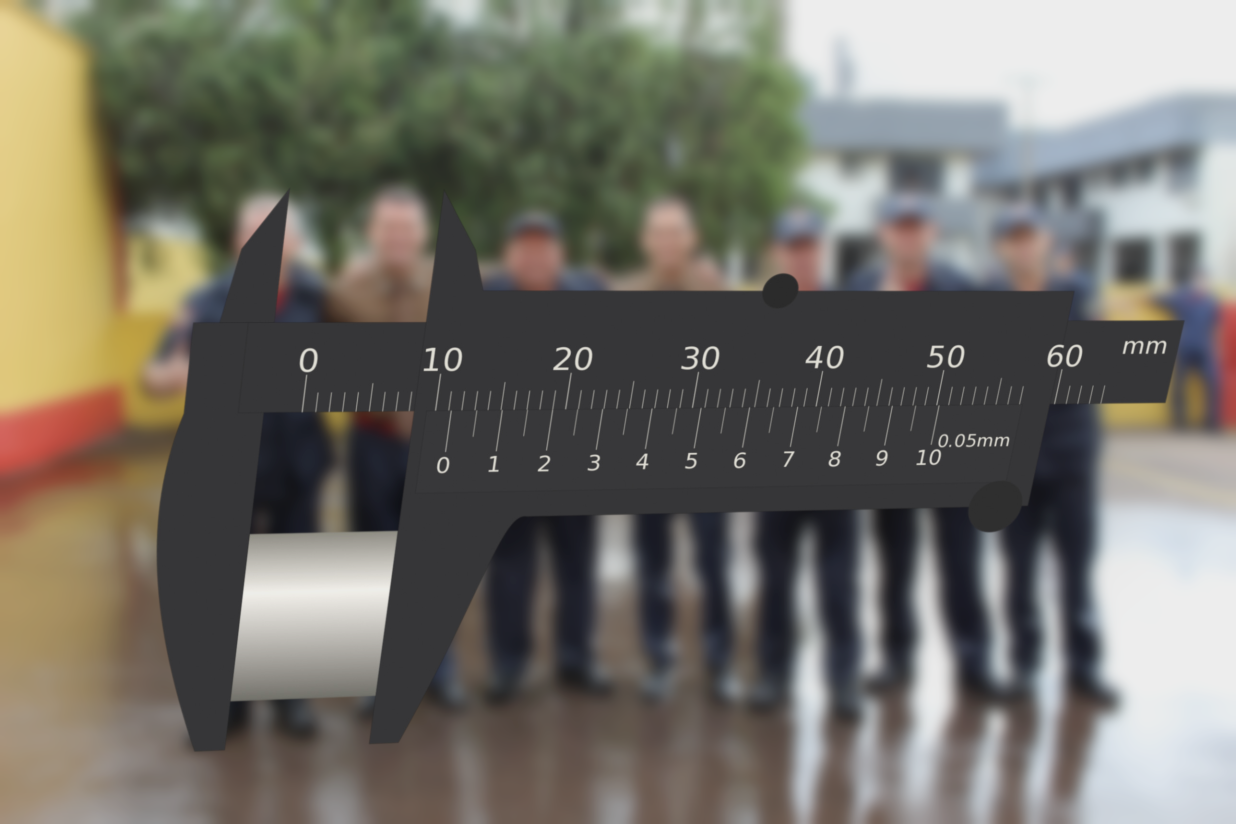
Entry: 11.2 mm
